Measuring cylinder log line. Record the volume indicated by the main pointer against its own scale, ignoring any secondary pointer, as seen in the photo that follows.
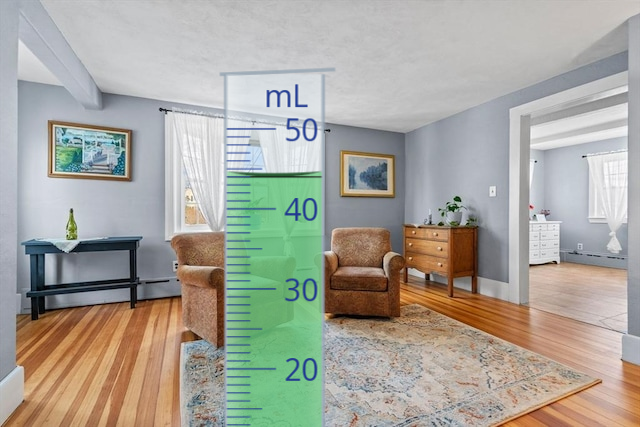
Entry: 44 mL
